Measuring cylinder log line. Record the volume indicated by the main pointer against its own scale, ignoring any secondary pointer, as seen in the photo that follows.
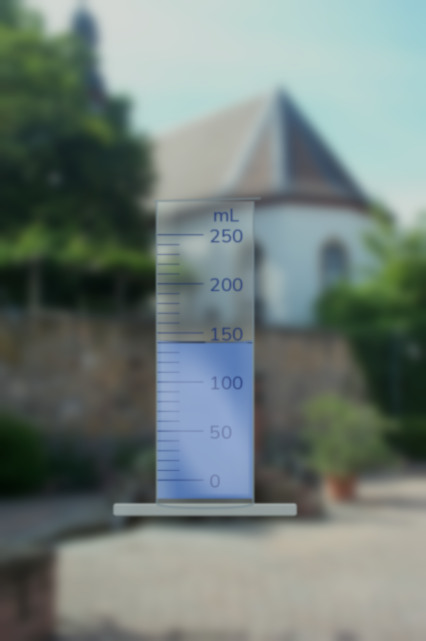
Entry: 140 mL
